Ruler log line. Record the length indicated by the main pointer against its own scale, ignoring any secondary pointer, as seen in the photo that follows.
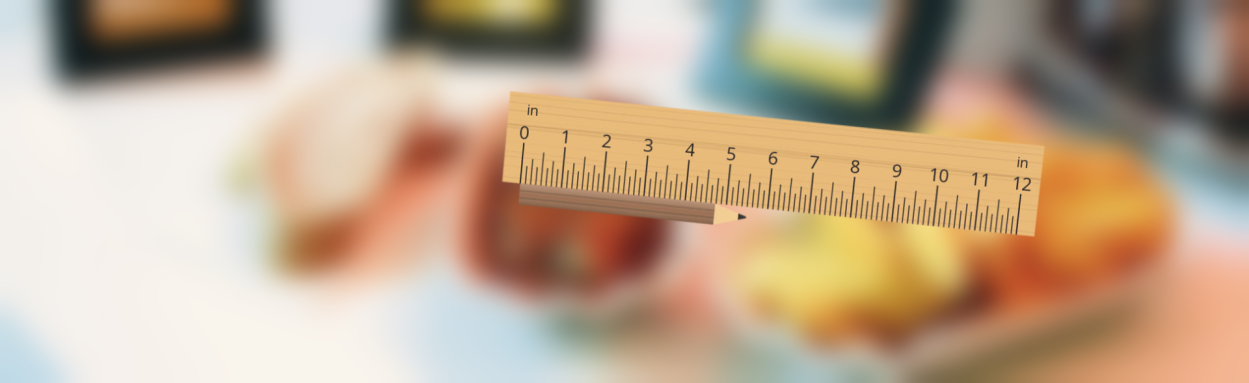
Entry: 5.5 in
